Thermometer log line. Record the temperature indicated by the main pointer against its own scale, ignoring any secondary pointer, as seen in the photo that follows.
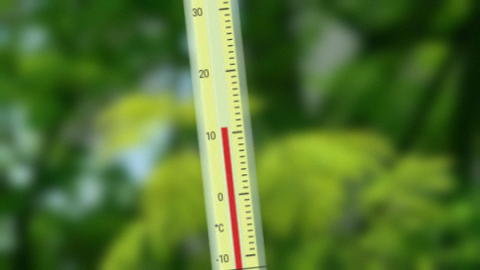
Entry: 11 °C
